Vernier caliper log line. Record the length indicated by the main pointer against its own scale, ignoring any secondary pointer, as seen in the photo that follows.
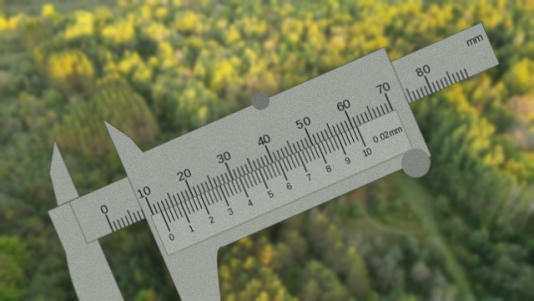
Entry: 12.0 mm
